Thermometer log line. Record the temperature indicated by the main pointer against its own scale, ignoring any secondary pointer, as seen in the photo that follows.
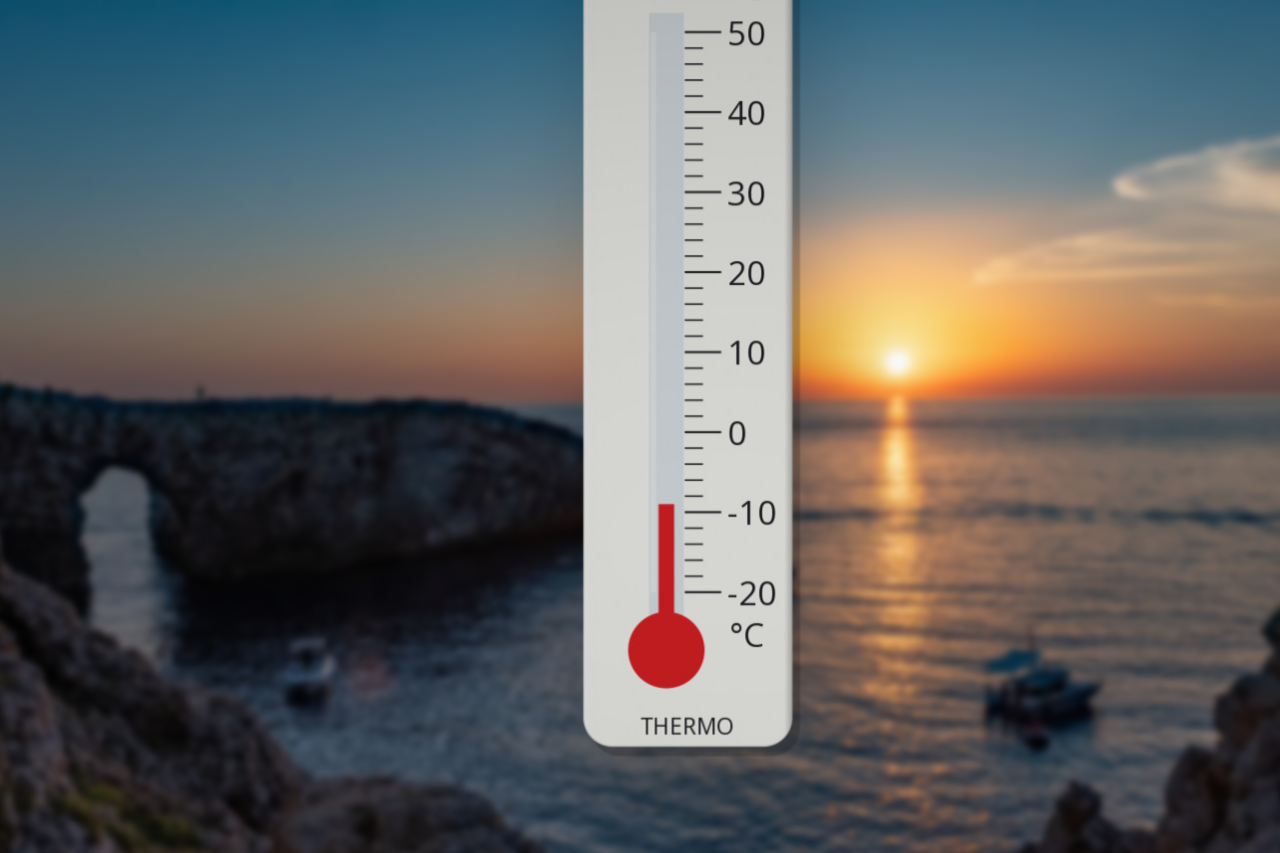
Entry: -9 °C
